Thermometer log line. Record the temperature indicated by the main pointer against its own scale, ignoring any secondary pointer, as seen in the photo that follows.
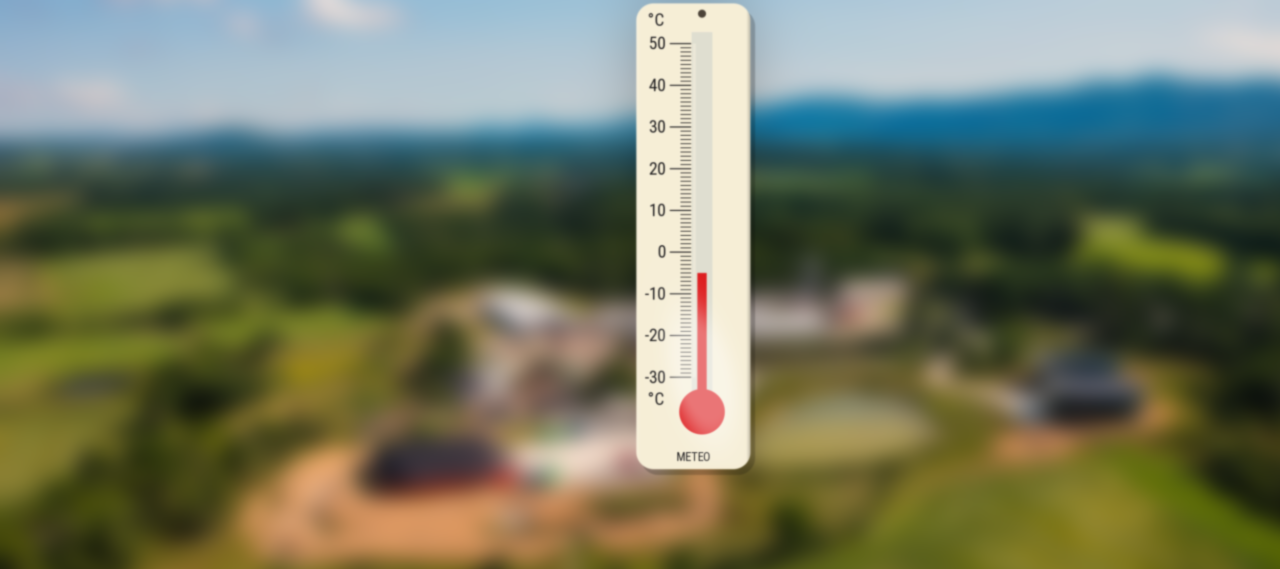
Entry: -5 °C
